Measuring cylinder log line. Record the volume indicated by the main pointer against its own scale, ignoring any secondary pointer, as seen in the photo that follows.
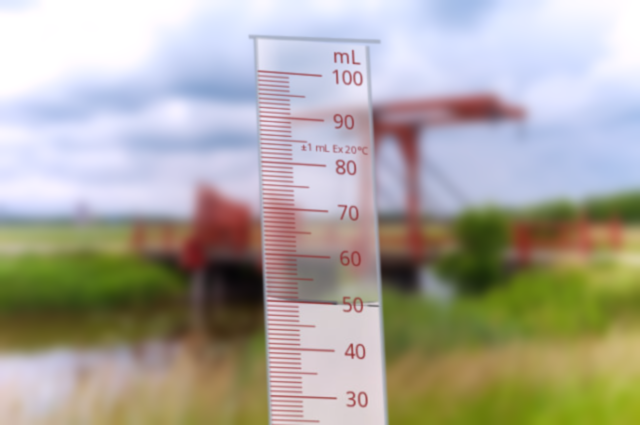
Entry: 50 mL
